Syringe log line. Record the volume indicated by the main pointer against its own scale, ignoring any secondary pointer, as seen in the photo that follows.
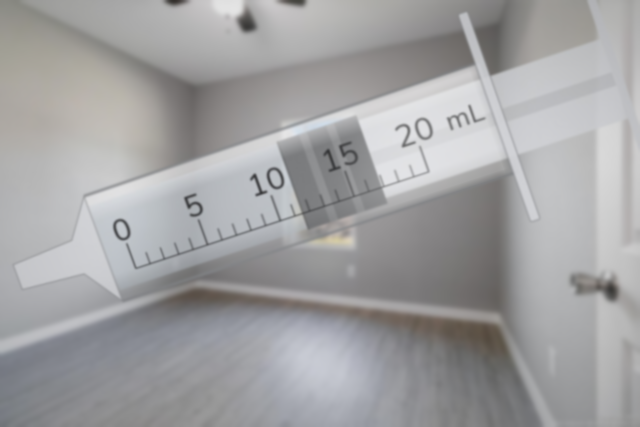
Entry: 11.5 mL
